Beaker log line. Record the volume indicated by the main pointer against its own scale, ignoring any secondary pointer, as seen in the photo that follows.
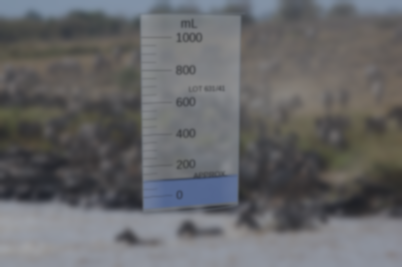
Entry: 100 mL
